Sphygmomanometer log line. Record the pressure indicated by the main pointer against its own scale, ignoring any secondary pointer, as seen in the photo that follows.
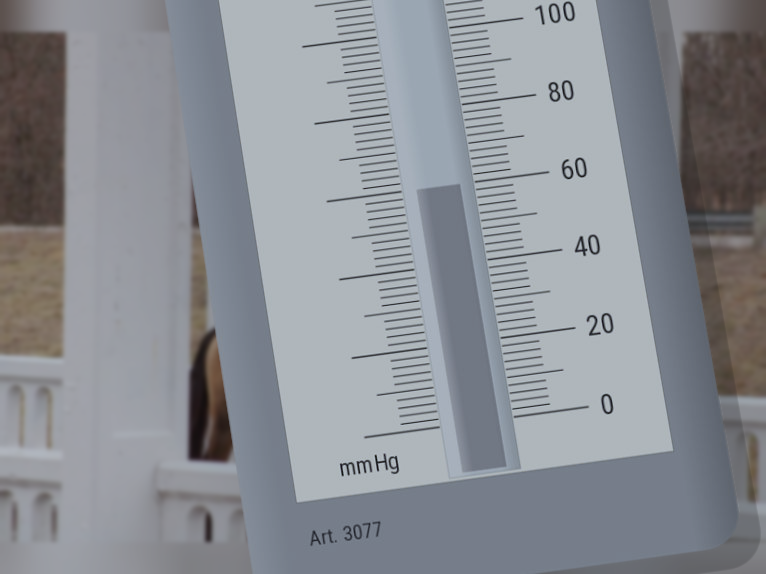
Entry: 60 mmHg
